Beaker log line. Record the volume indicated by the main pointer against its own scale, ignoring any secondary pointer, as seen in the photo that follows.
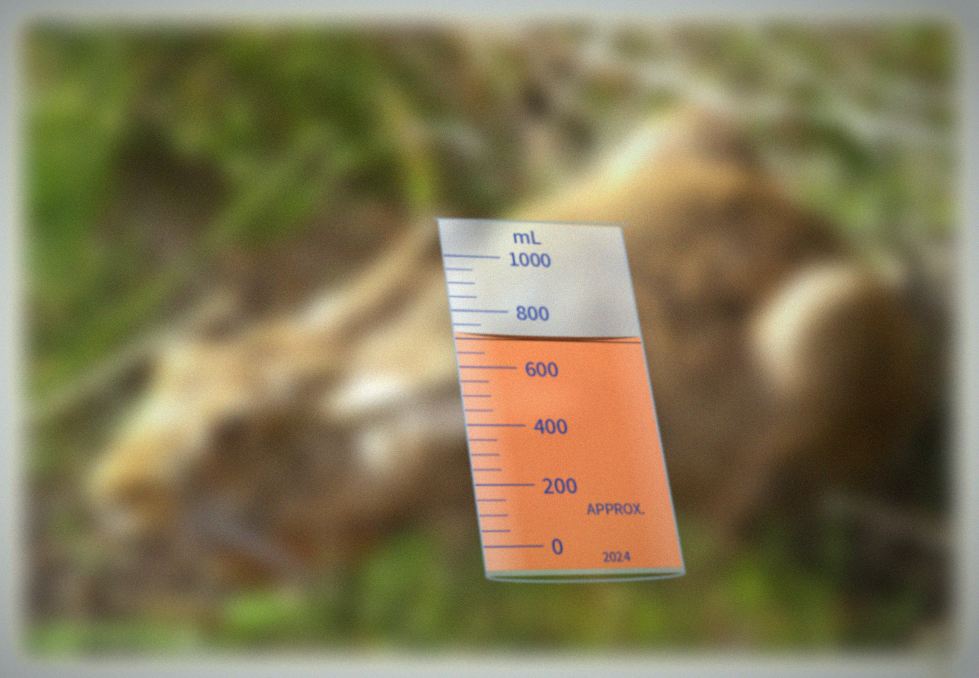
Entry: 700 mL
